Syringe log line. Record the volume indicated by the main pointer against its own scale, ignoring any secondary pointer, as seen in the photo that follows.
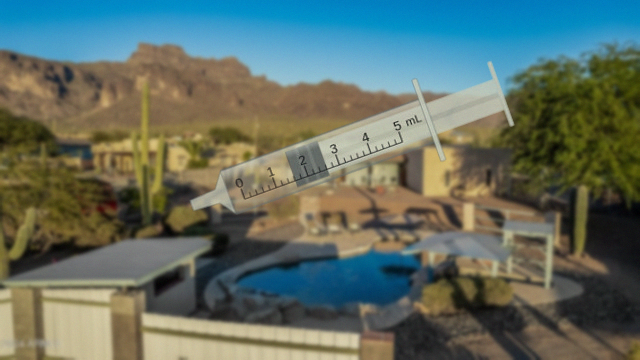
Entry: 1.6 mL
